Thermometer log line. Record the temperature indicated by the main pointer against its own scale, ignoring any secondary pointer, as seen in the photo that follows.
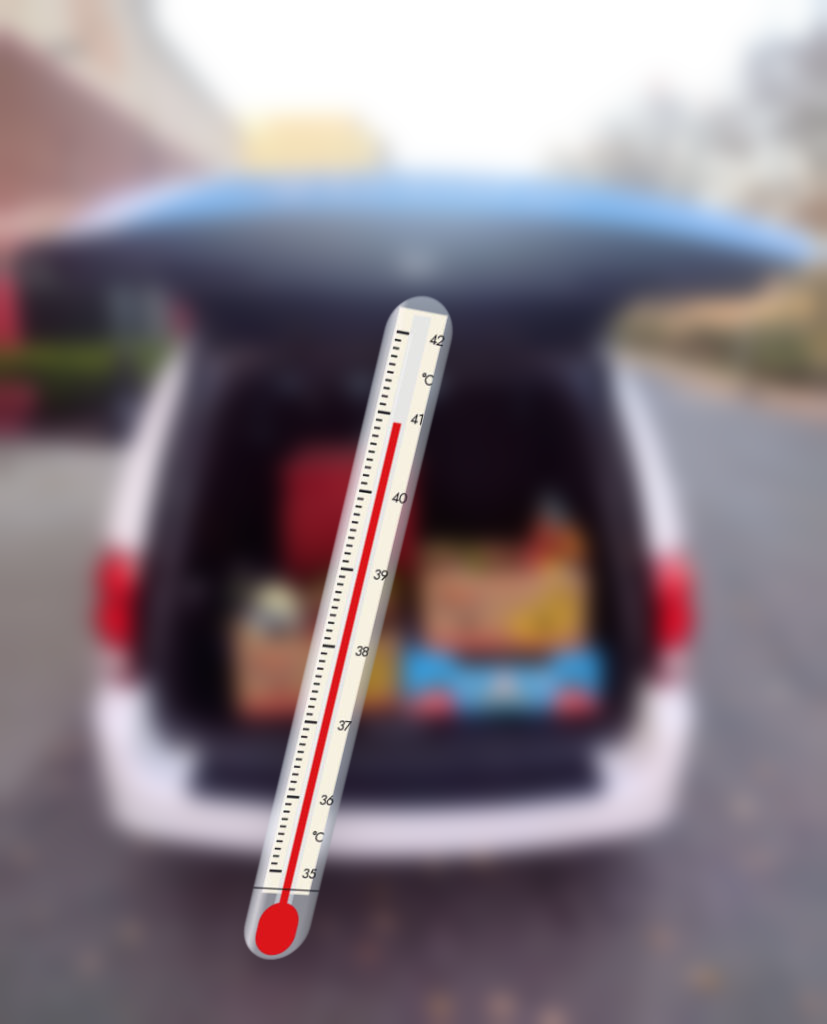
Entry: 40.9 °C
